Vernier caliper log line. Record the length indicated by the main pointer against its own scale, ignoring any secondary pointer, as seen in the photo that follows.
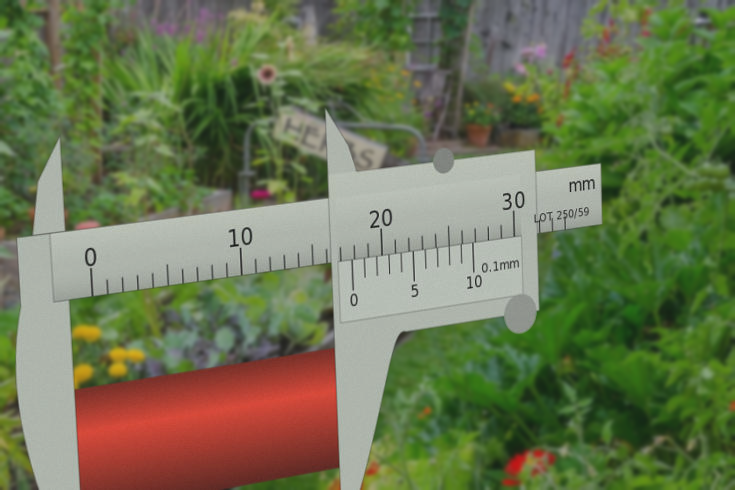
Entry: 17.8 mm
